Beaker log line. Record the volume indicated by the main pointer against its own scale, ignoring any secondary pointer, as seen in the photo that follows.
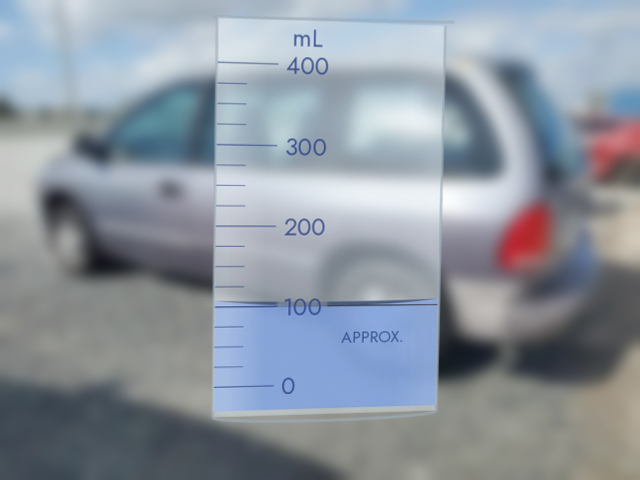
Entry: 100 mL
